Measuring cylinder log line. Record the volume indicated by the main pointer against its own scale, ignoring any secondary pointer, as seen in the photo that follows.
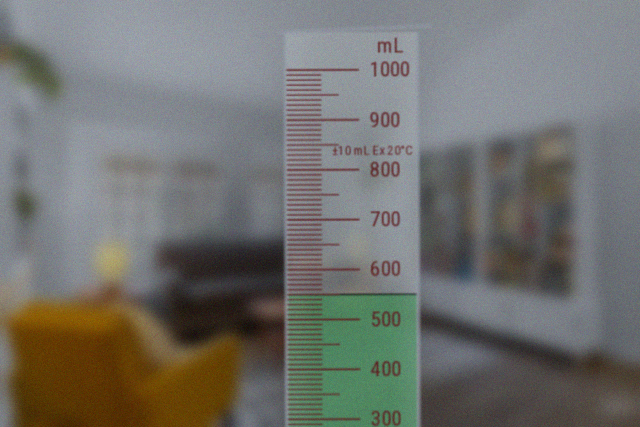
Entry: 550 mL
